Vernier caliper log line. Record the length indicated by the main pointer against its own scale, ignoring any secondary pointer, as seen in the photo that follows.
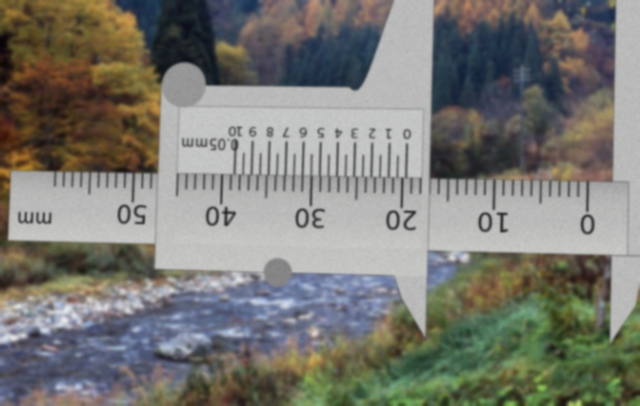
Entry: 19.6 mm
